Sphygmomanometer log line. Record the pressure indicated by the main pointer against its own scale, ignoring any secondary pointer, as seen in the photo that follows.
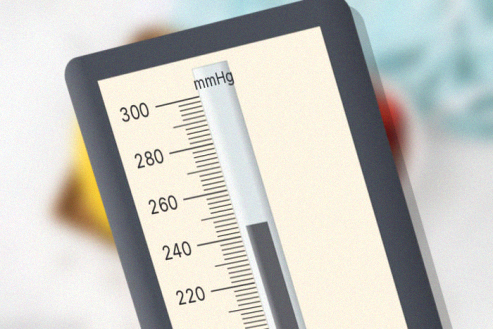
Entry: 244 mmHg
